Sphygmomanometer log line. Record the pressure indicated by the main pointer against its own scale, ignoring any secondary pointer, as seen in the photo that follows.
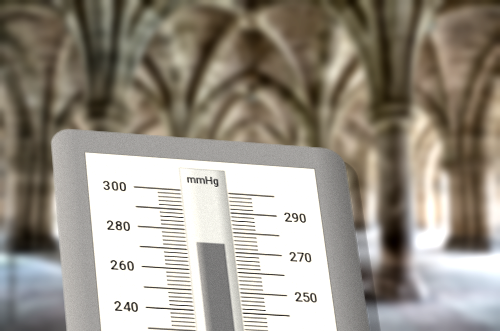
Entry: 274 mmHg
